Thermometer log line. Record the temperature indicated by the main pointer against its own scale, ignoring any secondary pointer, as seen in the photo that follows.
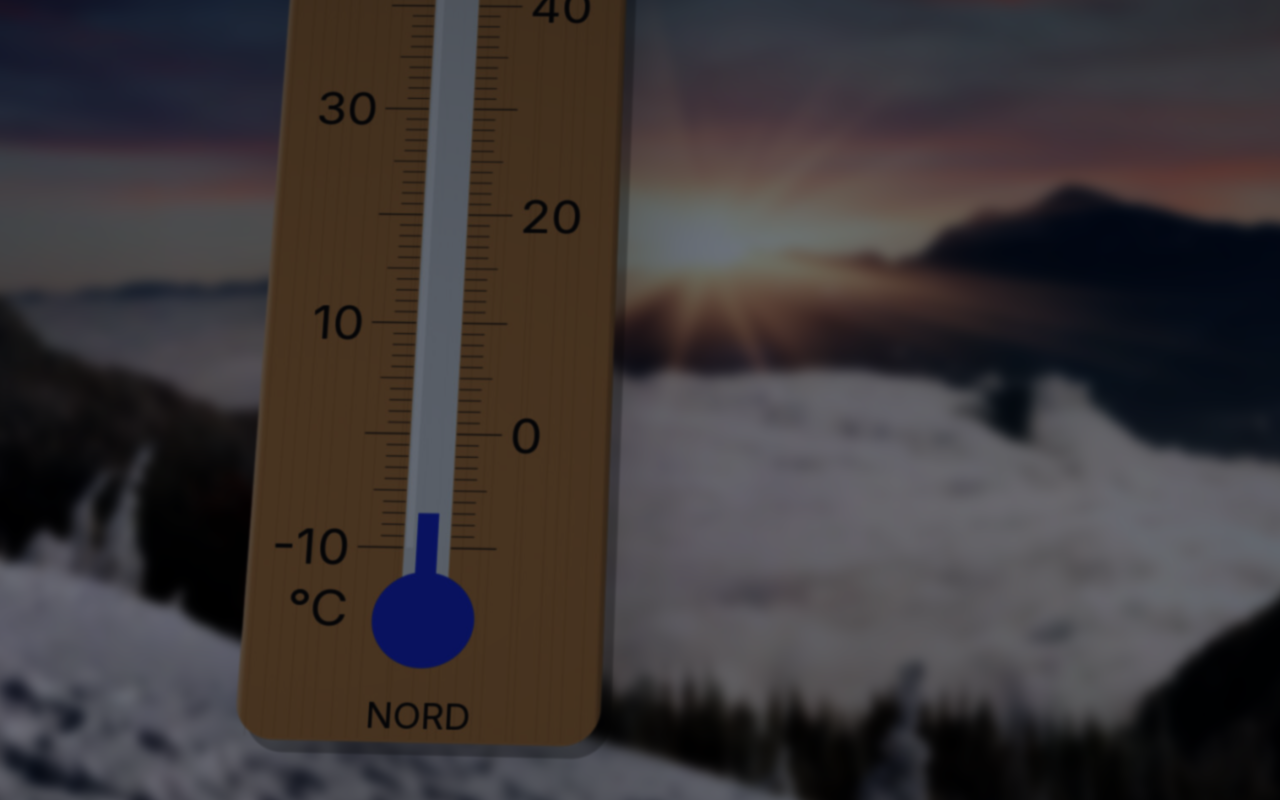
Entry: -7 °C
